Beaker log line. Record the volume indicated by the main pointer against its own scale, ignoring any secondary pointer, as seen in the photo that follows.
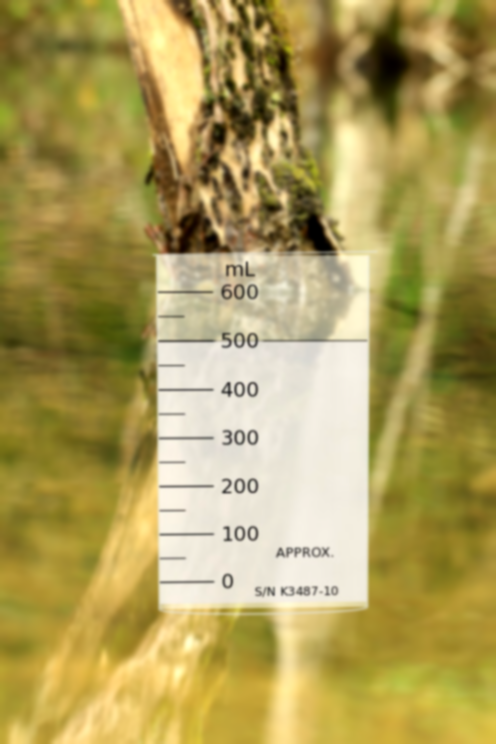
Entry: 500 mL
